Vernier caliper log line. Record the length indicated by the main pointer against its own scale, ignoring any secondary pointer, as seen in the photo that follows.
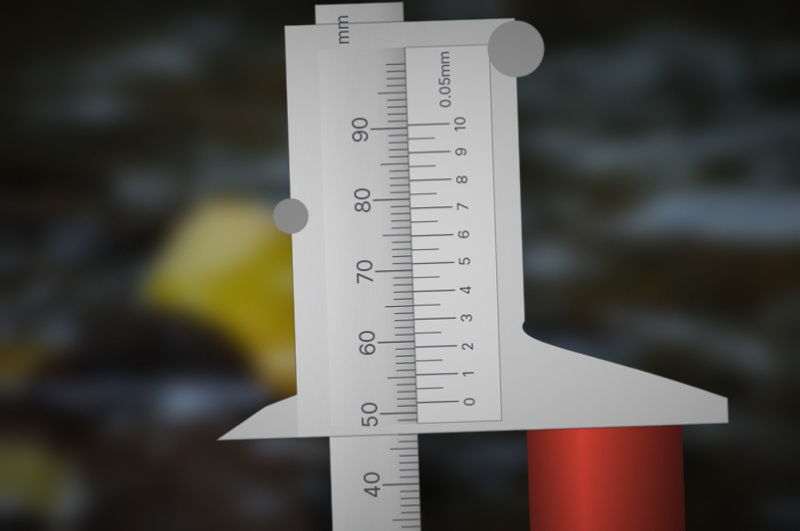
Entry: 51.4 mm
